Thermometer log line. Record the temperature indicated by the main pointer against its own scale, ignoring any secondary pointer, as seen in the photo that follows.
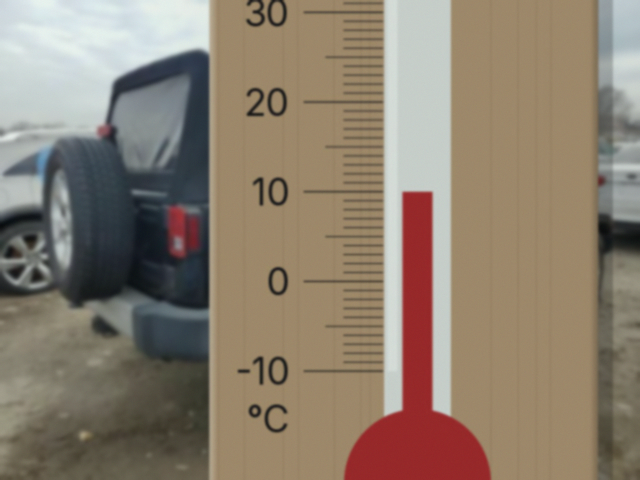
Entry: 10 °C
